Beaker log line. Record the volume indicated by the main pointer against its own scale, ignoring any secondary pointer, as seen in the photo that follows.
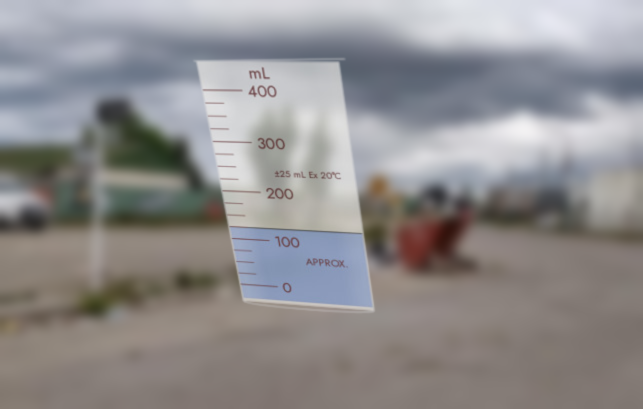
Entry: 125 mL
